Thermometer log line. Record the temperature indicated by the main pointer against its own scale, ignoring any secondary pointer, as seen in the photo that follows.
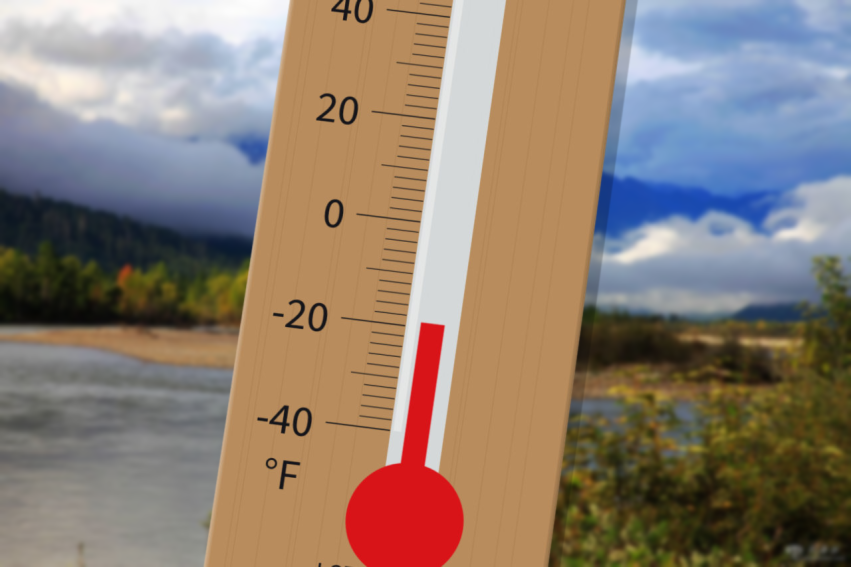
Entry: -19 °F
